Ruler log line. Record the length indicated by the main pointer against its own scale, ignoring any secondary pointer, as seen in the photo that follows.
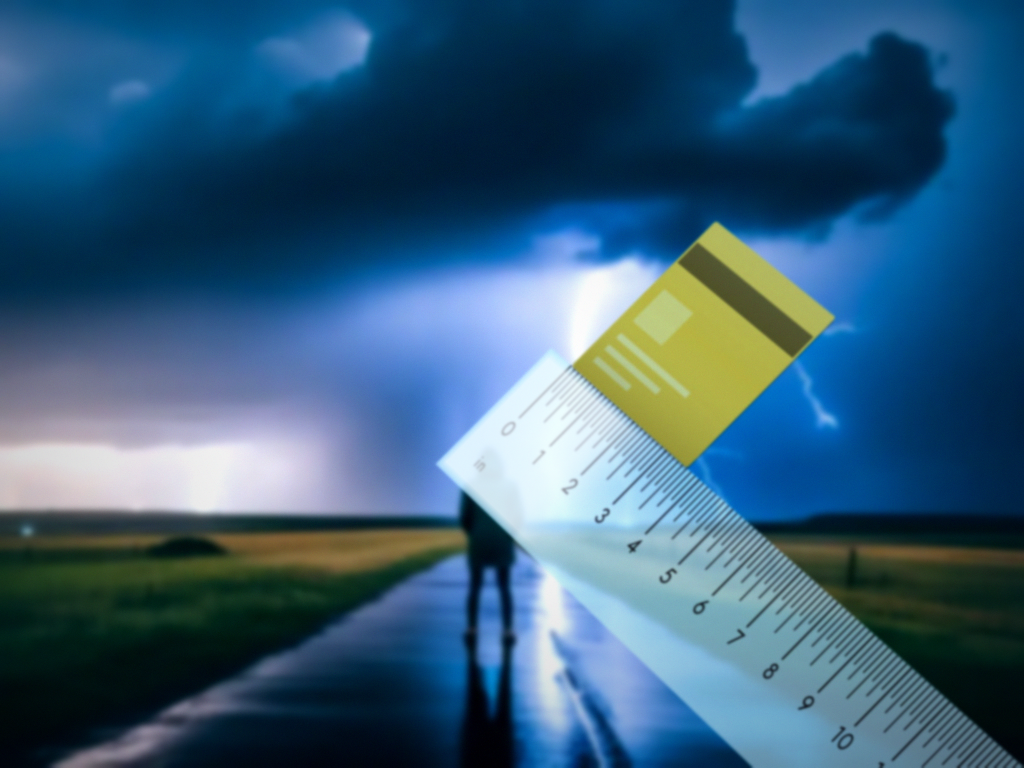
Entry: 3.625 in
